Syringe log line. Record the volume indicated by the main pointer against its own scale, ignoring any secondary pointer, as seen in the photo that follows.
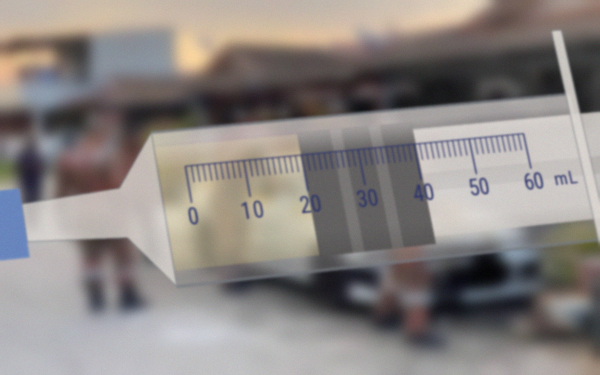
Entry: 20 mL
